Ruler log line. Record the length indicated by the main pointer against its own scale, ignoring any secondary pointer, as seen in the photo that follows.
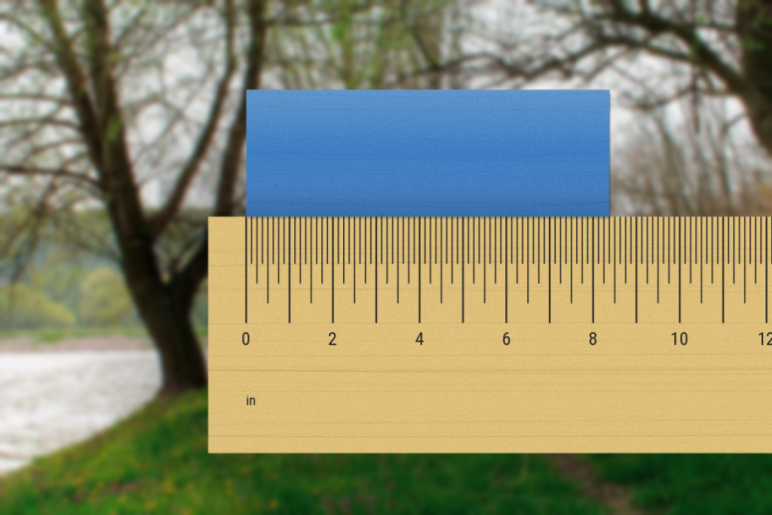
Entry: 8.375 in
